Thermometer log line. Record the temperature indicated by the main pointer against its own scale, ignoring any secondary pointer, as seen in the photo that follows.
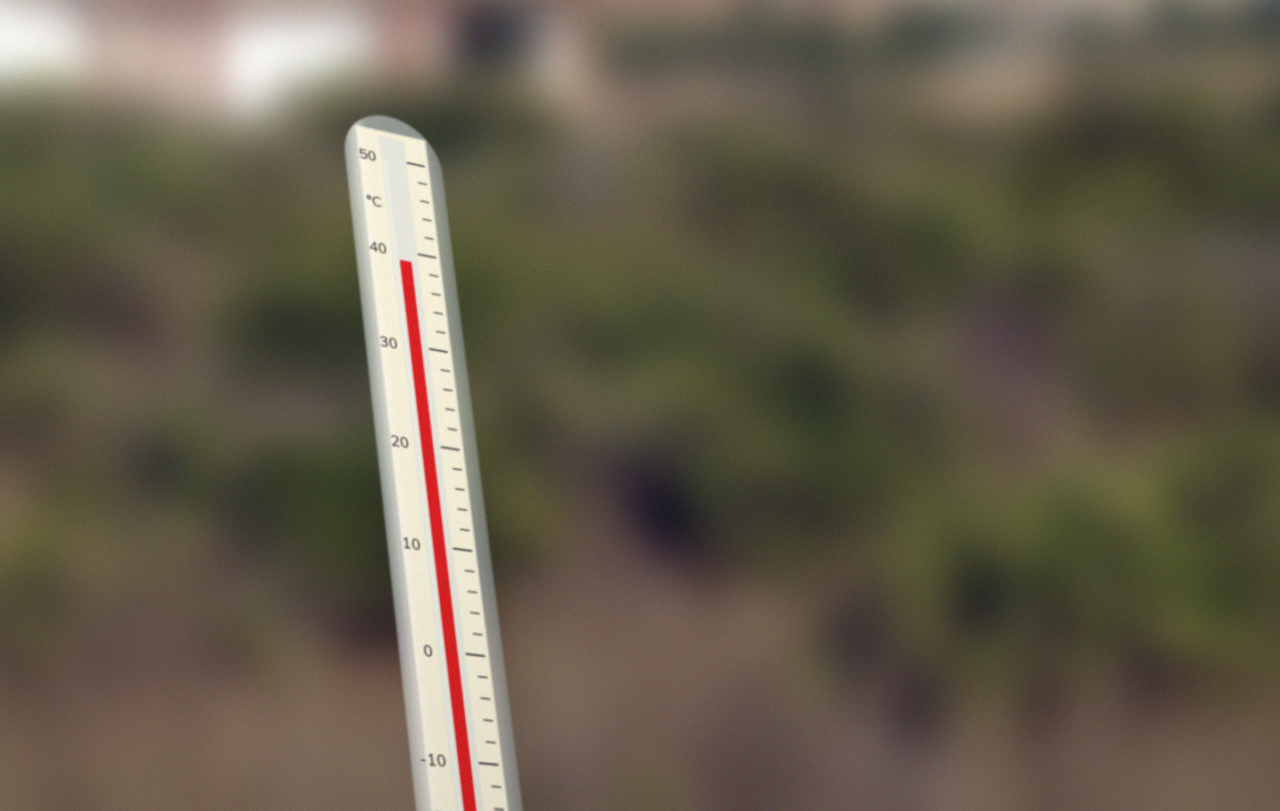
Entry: 39 °C
